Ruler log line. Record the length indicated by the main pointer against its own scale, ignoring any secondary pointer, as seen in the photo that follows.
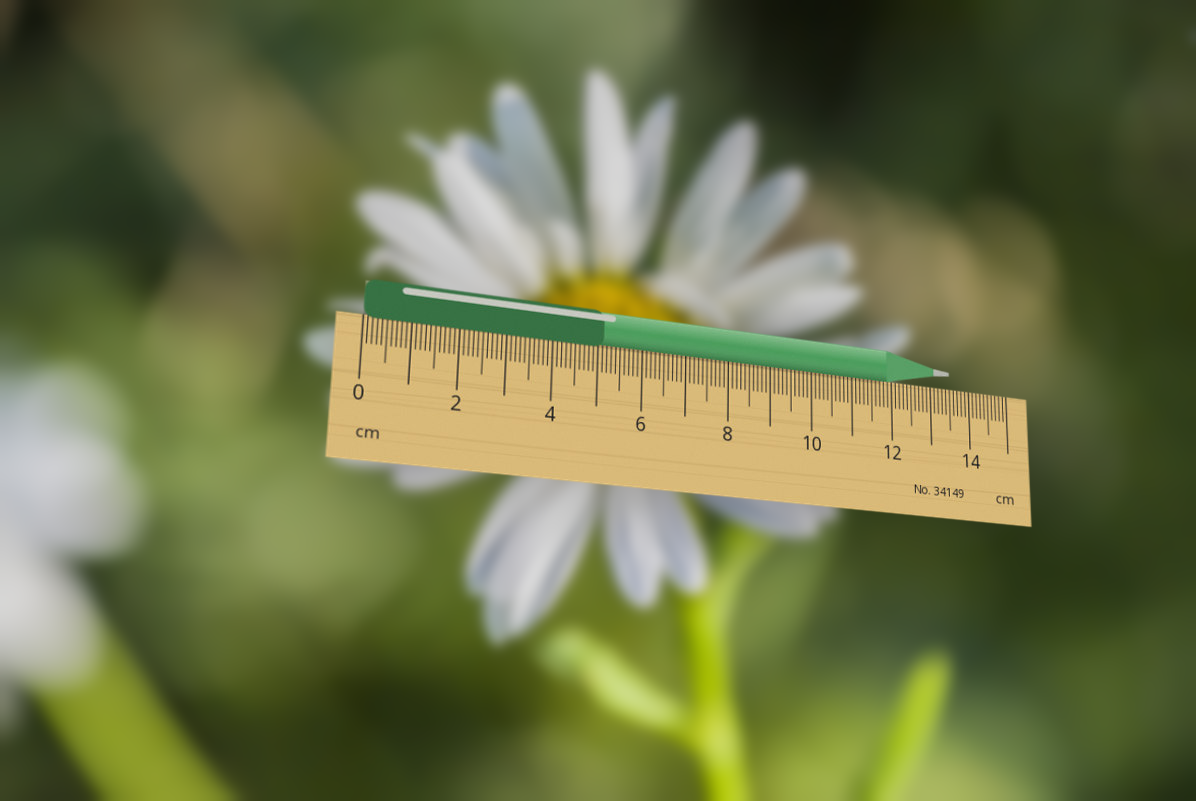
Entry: 13.5 cm
